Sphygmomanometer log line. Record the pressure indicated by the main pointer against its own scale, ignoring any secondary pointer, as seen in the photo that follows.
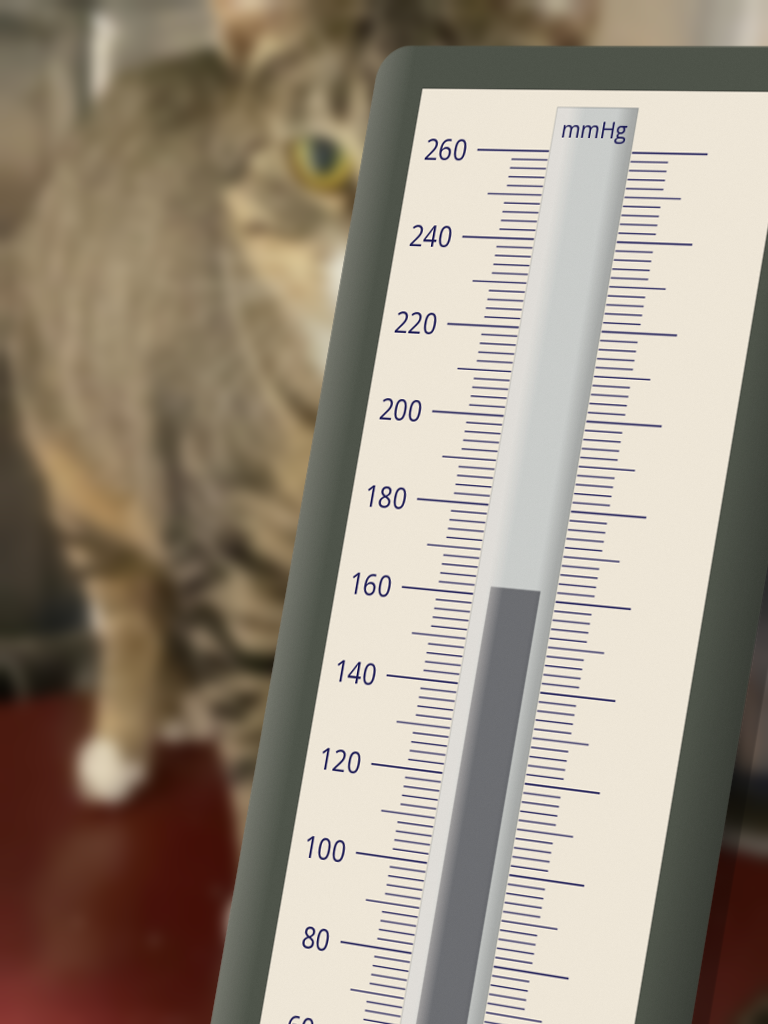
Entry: 162 mmHg
